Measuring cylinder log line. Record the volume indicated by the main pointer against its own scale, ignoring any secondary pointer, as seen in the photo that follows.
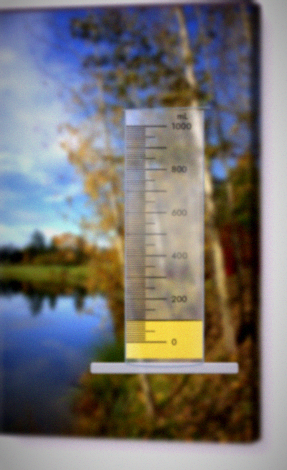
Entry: 100 mL
